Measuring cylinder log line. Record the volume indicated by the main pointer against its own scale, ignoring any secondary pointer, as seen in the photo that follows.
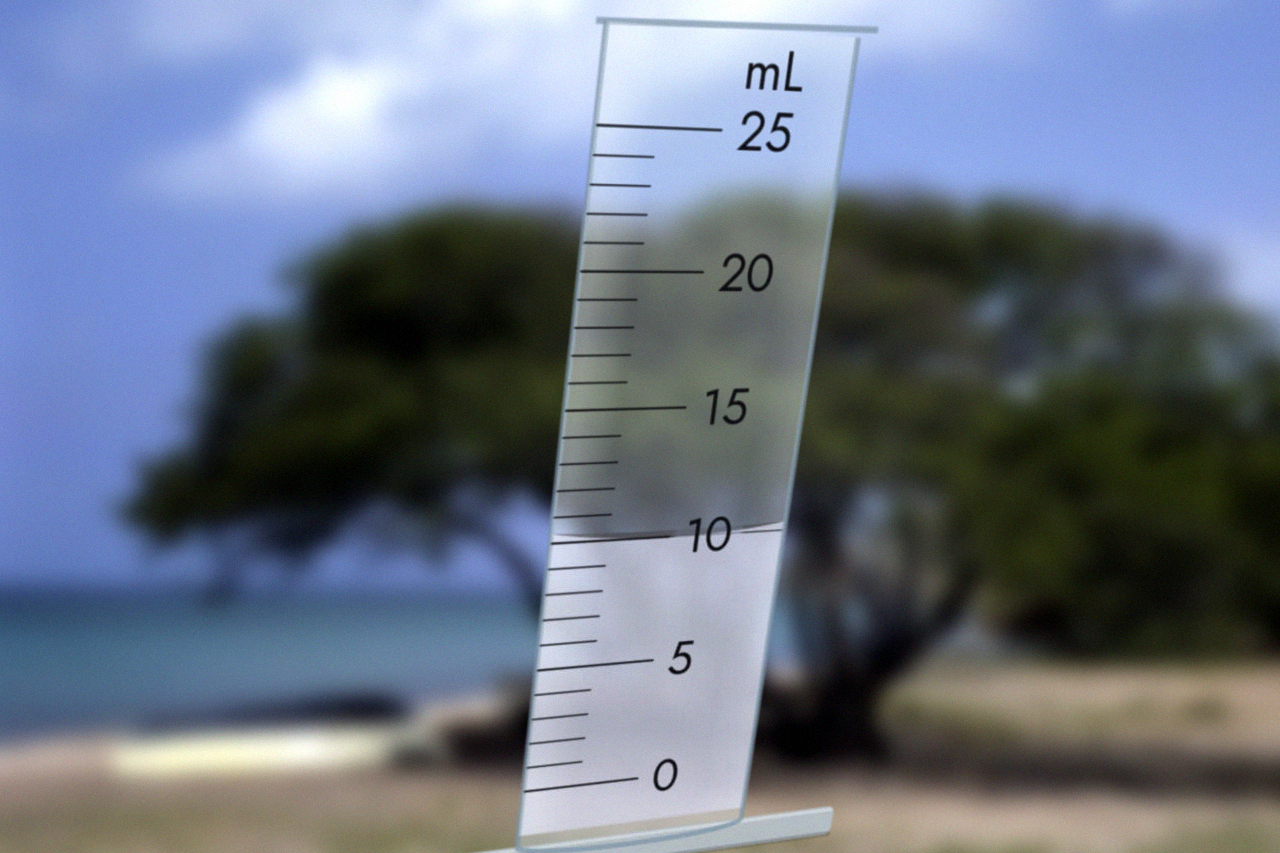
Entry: 10 mL
